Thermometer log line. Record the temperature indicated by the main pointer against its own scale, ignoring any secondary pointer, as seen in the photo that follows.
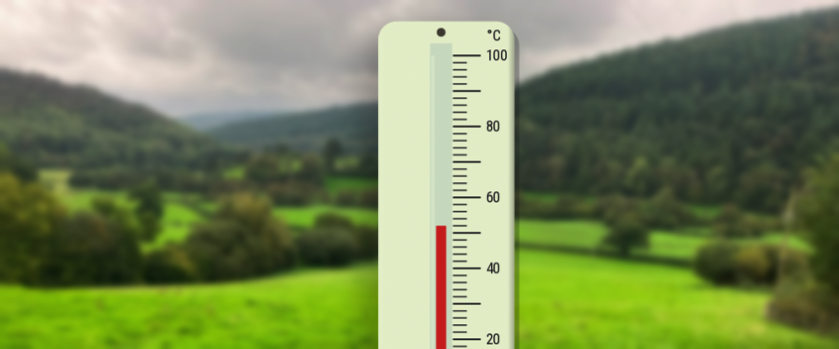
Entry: 52 °C
